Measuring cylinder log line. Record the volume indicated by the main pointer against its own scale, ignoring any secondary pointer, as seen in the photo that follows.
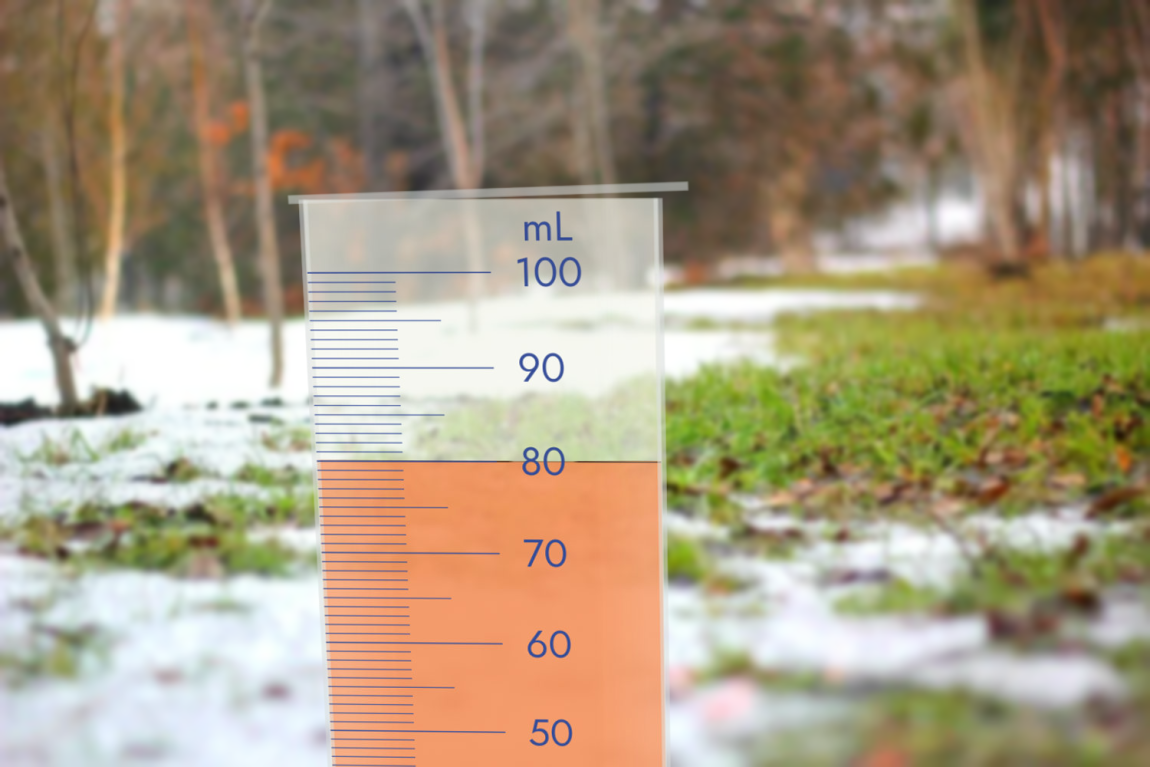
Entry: 80 mL
